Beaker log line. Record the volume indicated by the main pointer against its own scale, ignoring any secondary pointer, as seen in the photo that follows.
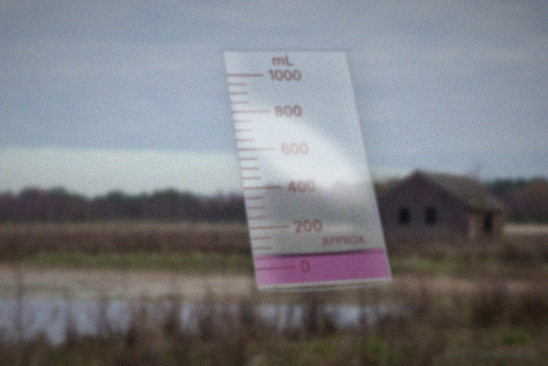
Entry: 50 mL
